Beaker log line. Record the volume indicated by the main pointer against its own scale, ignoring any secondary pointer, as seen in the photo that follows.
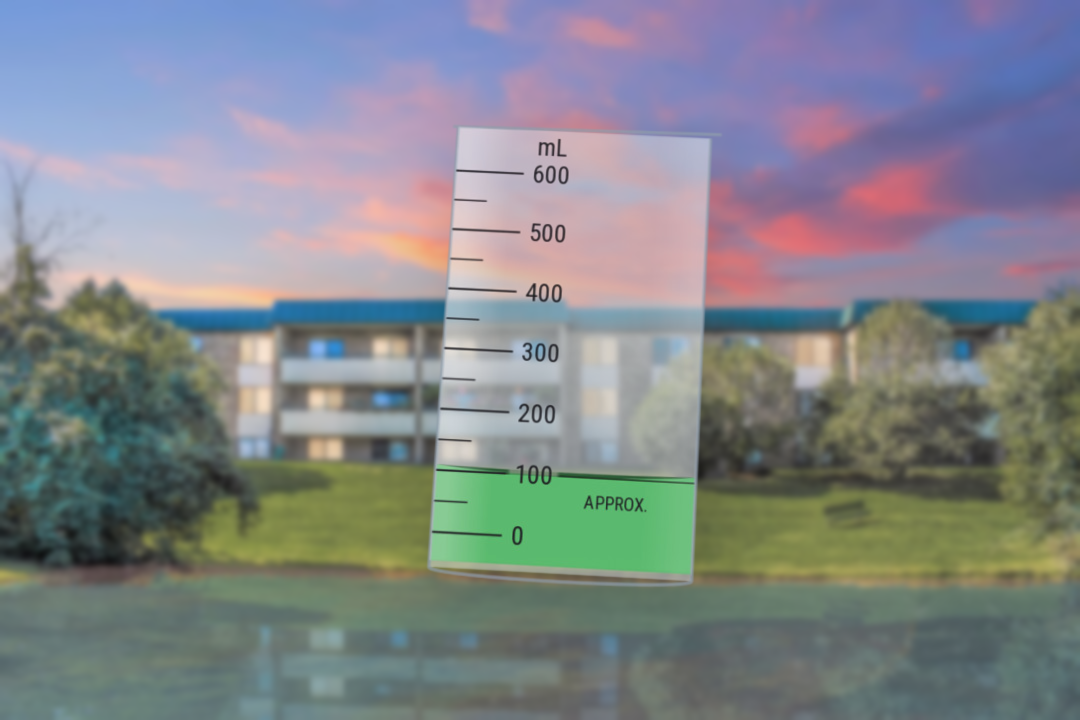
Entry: 100 mL
